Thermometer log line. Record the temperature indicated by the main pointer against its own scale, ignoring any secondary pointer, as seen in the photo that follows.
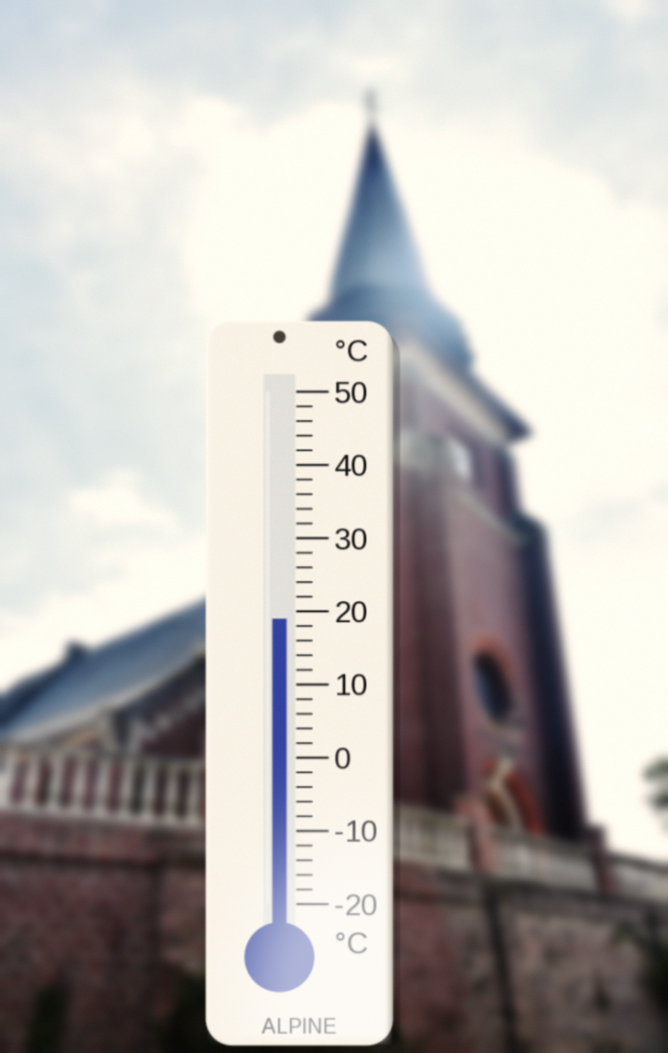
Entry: 19 °C
